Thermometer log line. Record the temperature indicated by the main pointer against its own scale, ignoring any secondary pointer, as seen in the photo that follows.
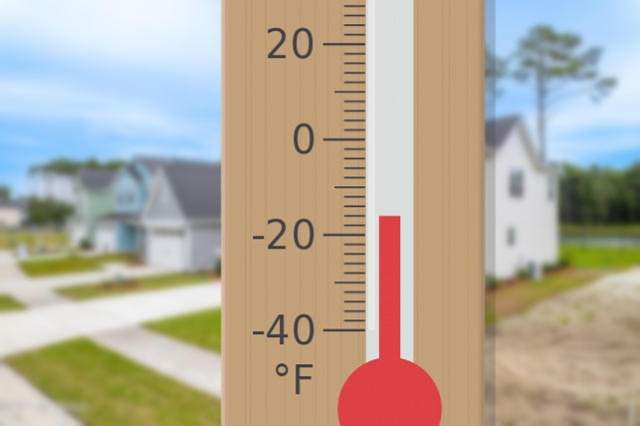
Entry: -16 °F
